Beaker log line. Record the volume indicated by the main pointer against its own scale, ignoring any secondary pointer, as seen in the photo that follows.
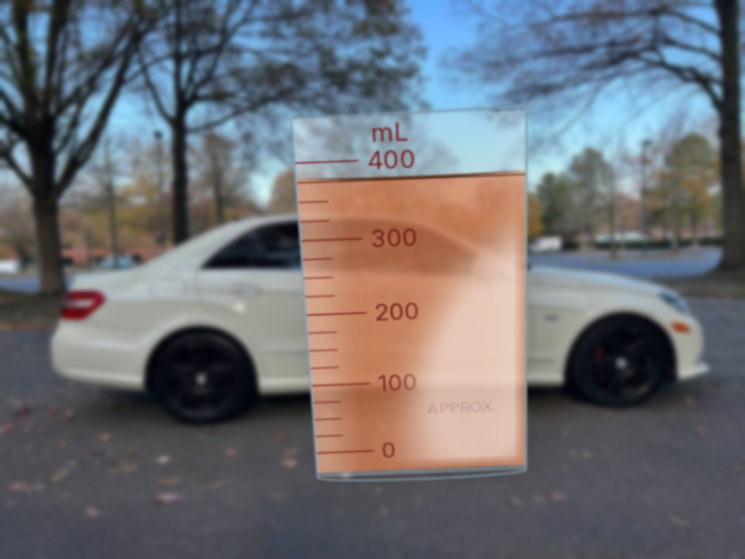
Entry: 375 mL
